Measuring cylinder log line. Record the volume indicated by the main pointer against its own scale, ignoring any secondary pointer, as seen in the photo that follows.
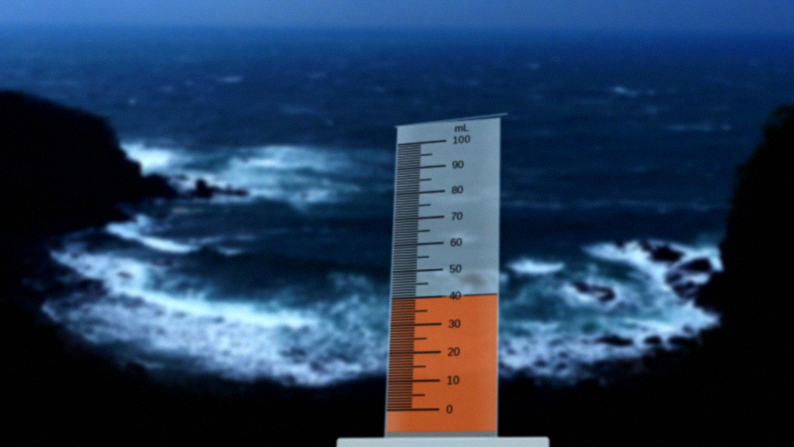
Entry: 40 mL
